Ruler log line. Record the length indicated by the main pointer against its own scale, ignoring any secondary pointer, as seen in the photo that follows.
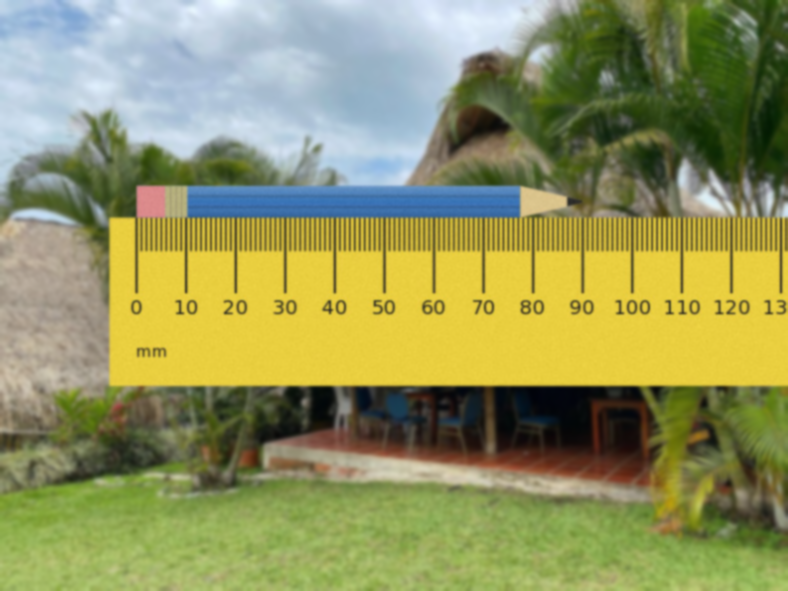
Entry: 90 mm
